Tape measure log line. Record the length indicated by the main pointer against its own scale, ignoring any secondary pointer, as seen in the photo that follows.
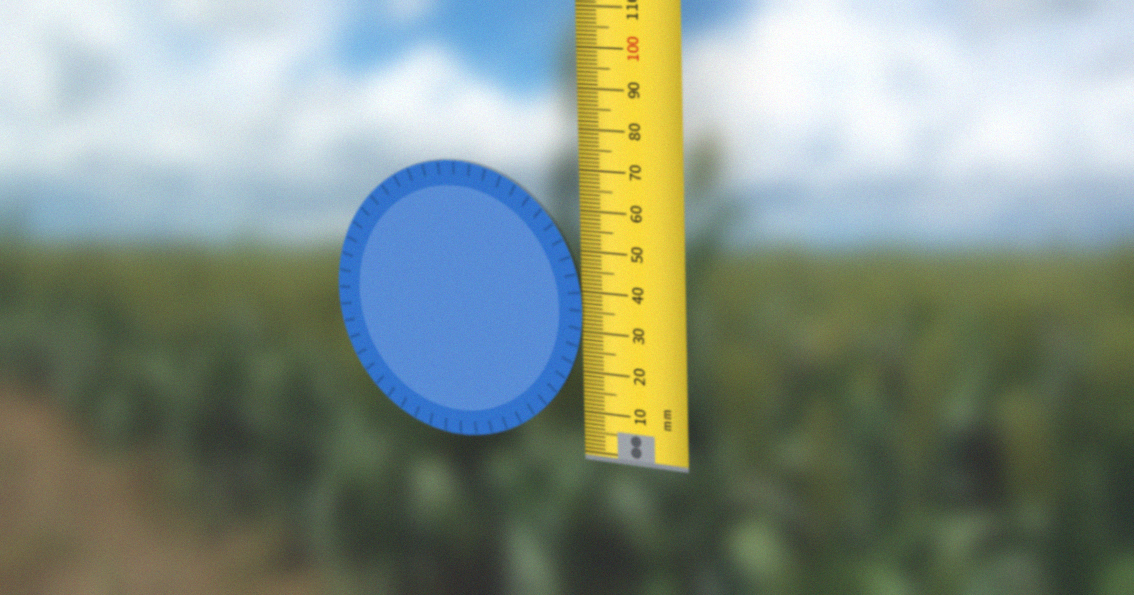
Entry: 70 mm
